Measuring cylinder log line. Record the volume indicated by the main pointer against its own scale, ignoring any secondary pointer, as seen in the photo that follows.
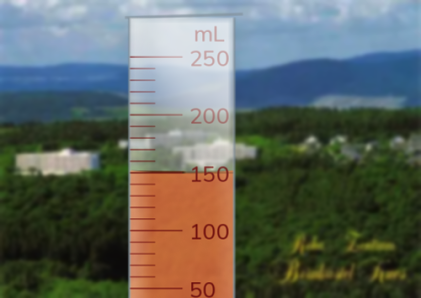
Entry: 150 mL
